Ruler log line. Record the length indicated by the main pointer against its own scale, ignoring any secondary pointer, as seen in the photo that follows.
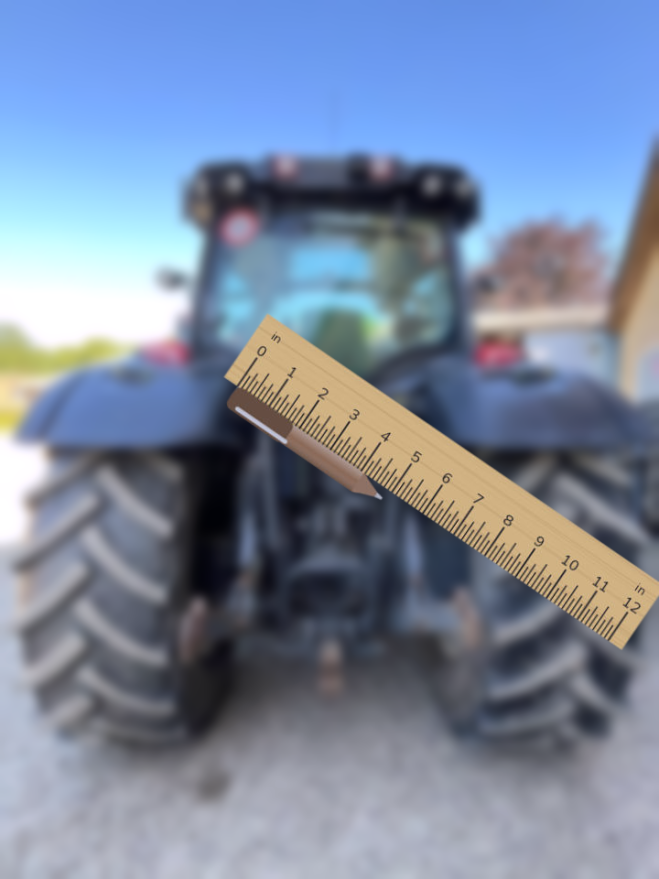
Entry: 4.875 in
